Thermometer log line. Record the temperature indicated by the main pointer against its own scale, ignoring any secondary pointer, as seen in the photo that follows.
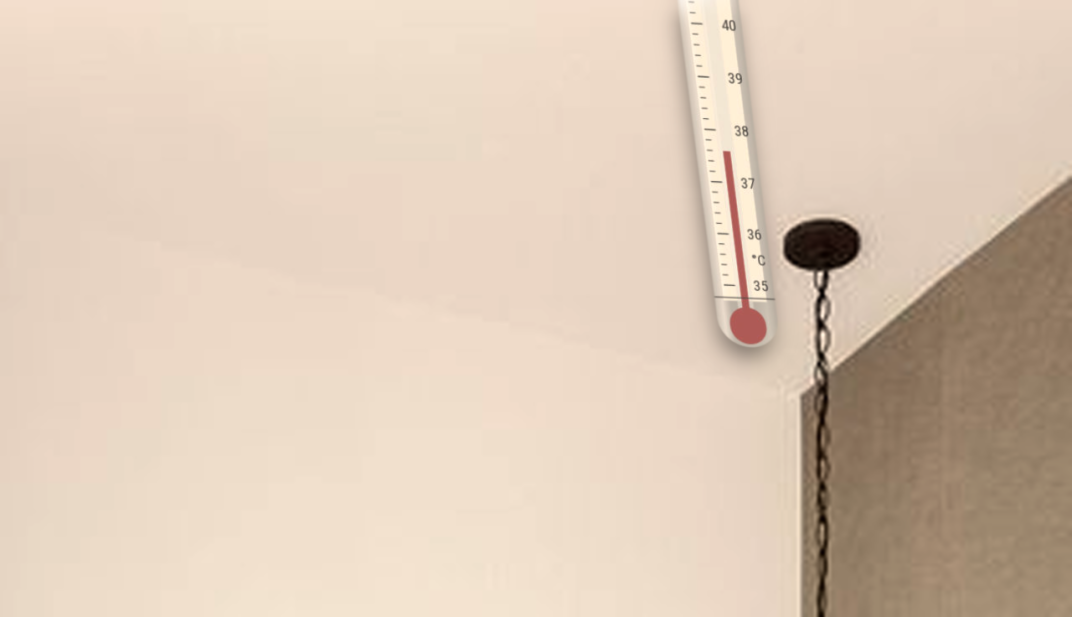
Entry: 37.6 °C
